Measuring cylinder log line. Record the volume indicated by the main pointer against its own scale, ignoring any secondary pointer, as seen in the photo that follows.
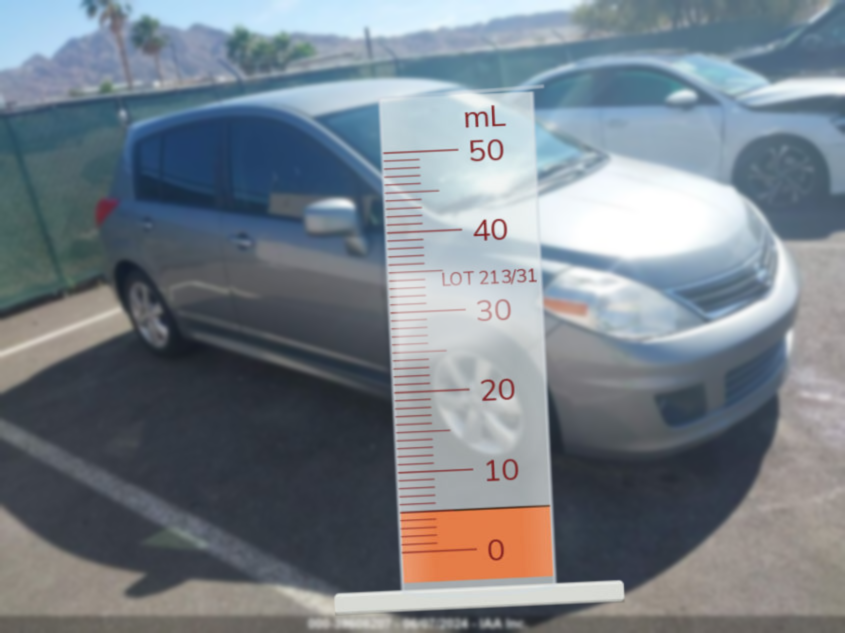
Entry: 5 mL
